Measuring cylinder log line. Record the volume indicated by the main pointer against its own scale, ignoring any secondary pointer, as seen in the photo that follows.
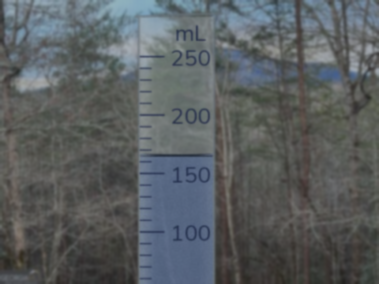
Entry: 165 mL
